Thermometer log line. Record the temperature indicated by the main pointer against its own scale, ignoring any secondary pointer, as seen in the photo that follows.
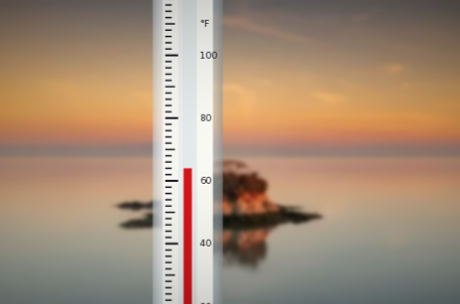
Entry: 64 °F
